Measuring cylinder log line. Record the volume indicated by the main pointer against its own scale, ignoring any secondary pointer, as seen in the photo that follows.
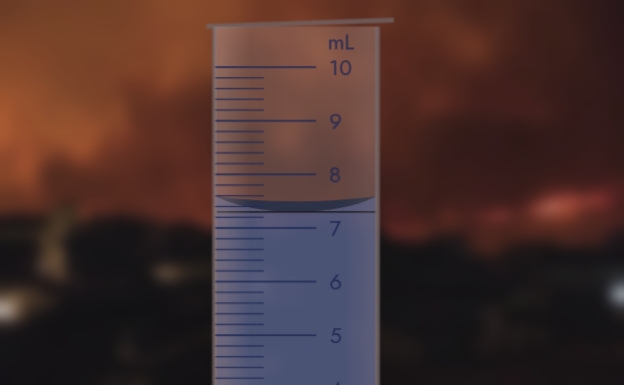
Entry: 7.3 mL
